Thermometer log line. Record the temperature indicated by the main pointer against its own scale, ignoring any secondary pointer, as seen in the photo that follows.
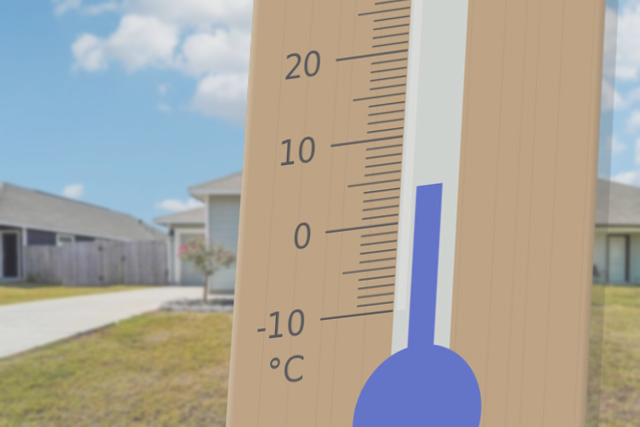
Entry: 4 °C
